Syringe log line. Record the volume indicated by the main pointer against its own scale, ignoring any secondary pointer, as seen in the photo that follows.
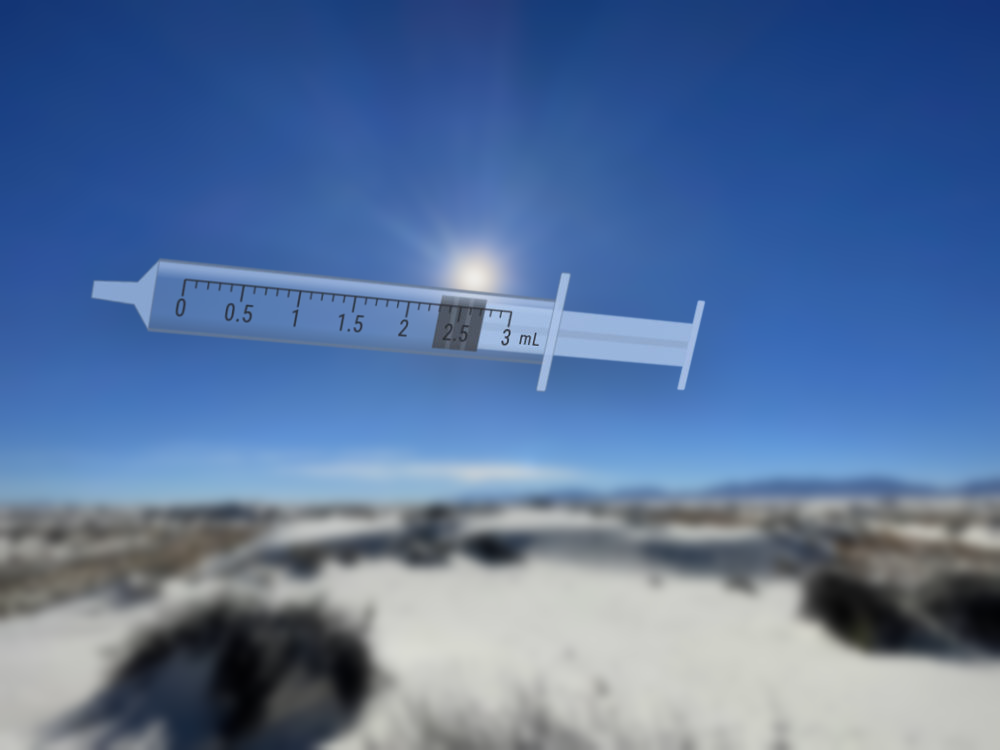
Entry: 2.3 mL
